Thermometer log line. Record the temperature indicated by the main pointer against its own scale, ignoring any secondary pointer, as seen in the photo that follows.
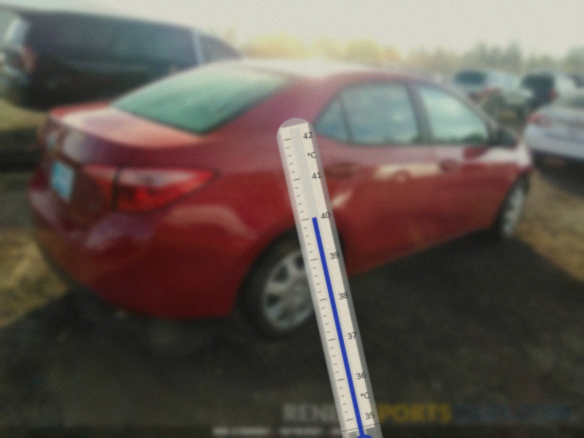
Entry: 40 °C
